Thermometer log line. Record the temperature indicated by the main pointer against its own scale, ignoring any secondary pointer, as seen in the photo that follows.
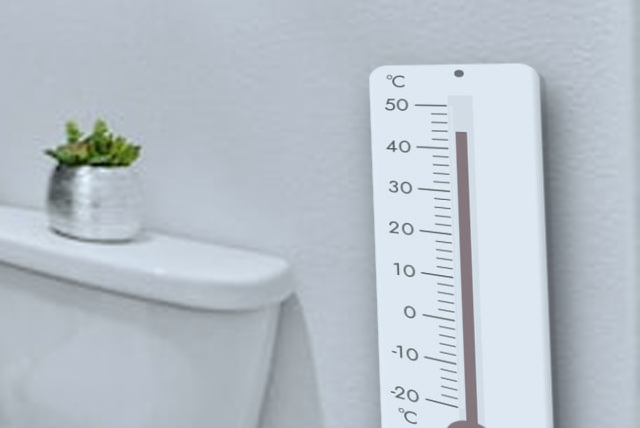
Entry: 44 °C
